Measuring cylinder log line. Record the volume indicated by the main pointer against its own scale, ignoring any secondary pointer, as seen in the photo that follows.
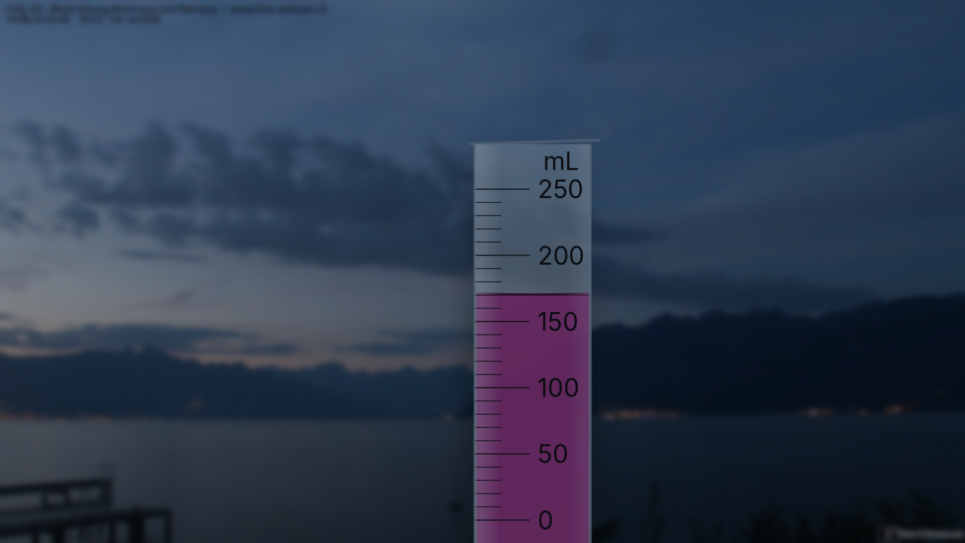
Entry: 170 mL
